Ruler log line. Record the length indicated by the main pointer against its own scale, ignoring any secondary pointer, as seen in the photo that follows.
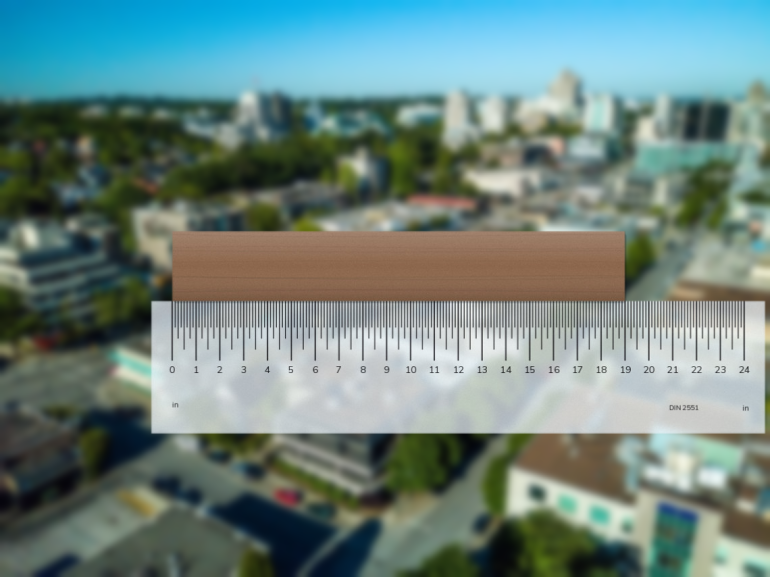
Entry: 19 in
